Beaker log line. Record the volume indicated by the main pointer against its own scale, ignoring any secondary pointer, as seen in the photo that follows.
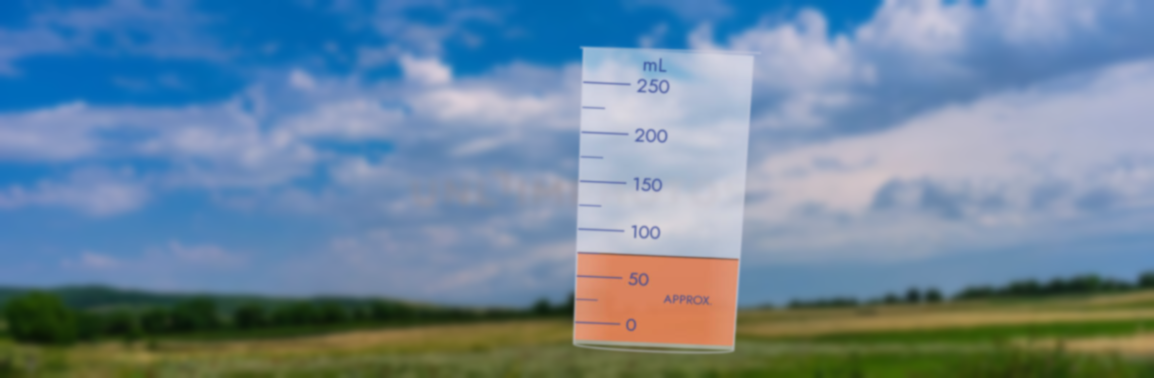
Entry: 75 mL
